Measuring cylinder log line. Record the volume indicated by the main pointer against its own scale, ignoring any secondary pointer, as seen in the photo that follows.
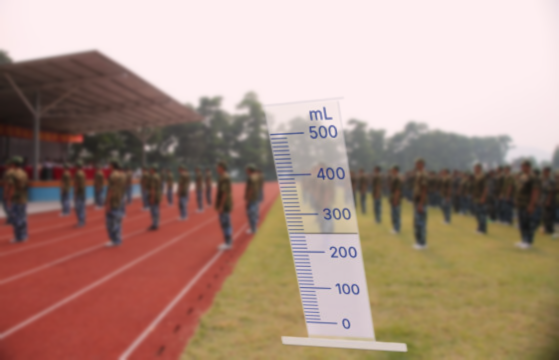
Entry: 250 mL
